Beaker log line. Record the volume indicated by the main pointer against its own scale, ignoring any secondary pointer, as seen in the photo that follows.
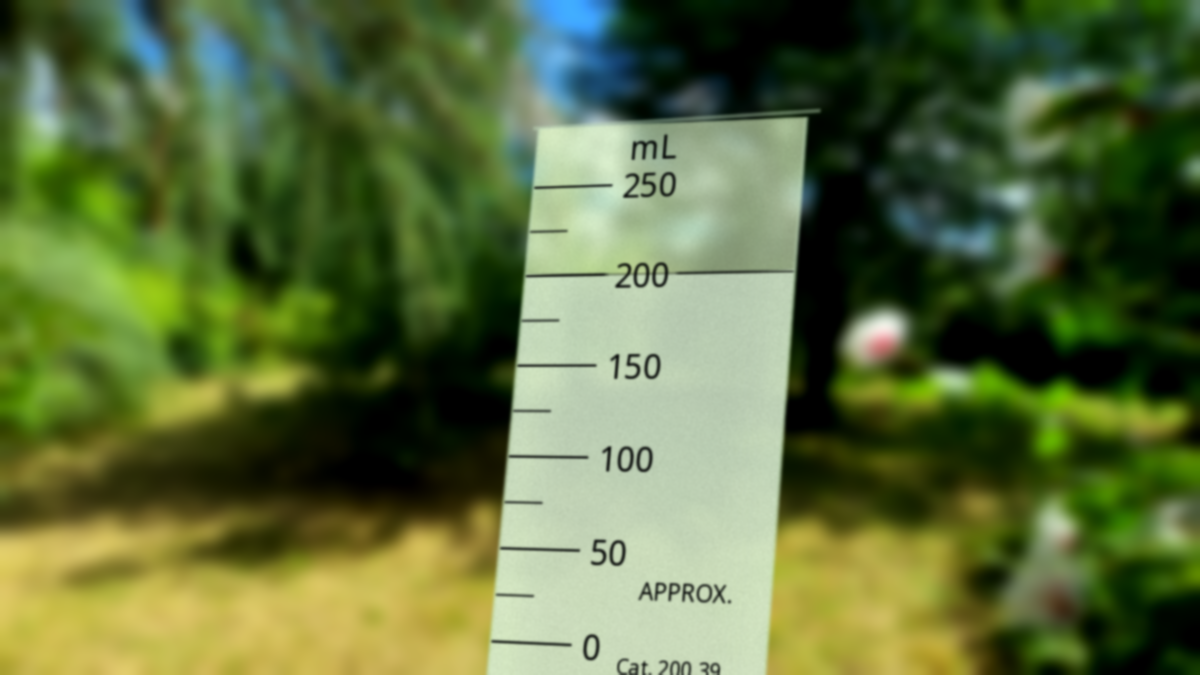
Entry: 200 mL
